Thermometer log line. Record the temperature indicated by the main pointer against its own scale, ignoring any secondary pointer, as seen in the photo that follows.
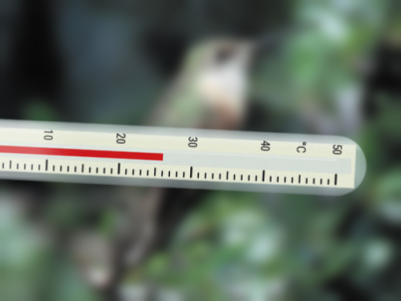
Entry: 26 °C
